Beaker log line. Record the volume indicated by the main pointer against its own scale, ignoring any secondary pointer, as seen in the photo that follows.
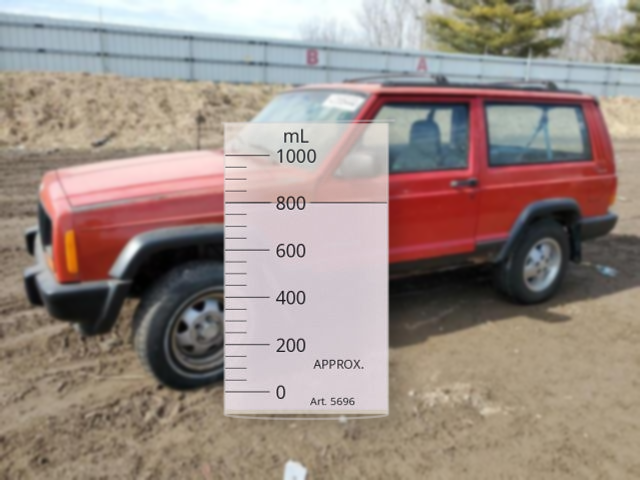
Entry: 800 mL
